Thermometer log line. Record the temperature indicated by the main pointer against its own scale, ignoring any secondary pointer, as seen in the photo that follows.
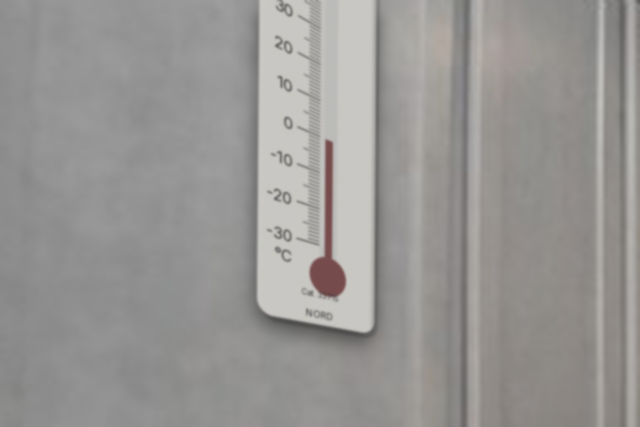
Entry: 0 °C
